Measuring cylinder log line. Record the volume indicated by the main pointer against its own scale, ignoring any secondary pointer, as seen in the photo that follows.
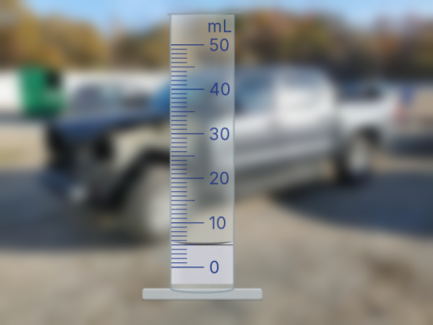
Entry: 5 mL
